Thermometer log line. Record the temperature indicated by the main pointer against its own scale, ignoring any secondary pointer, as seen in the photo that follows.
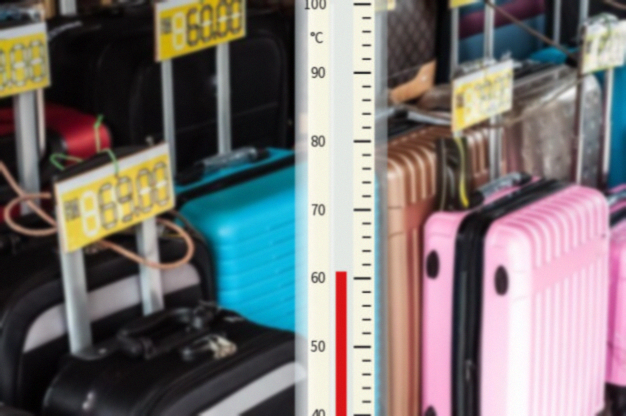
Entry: 61 °C
